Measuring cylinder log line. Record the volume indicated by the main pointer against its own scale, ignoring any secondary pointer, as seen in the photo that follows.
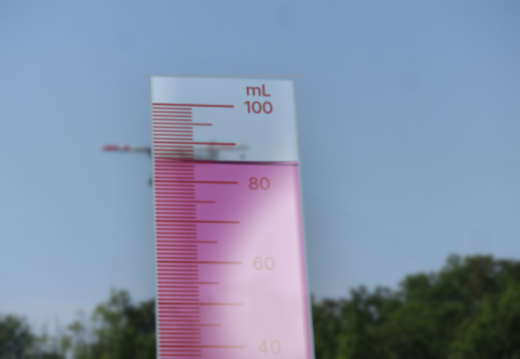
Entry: 85 mL
